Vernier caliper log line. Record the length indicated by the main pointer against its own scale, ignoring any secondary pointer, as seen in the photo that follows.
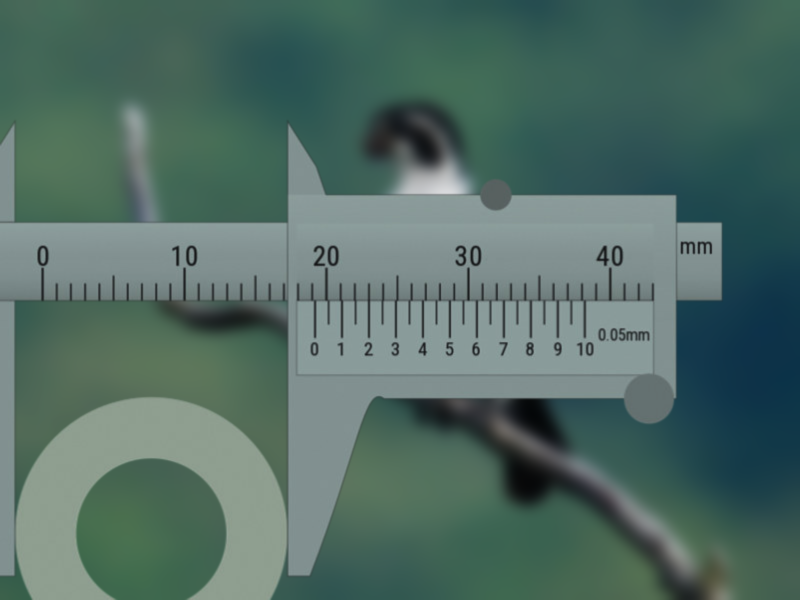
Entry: 19.2 mm
